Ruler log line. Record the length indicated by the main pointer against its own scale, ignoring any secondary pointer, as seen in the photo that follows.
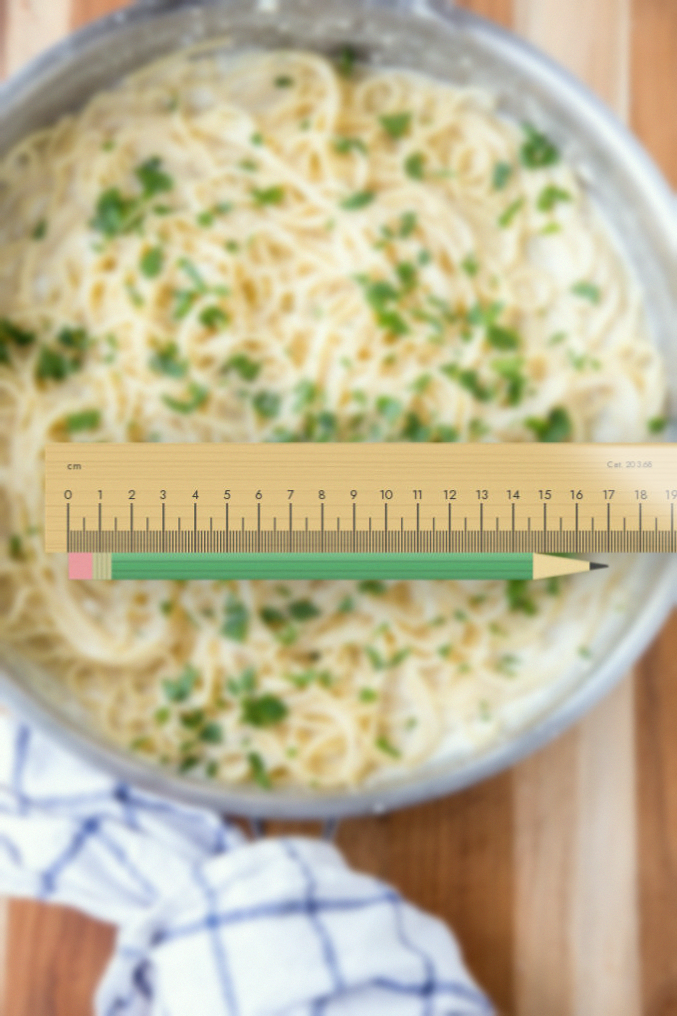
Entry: 17 cm
